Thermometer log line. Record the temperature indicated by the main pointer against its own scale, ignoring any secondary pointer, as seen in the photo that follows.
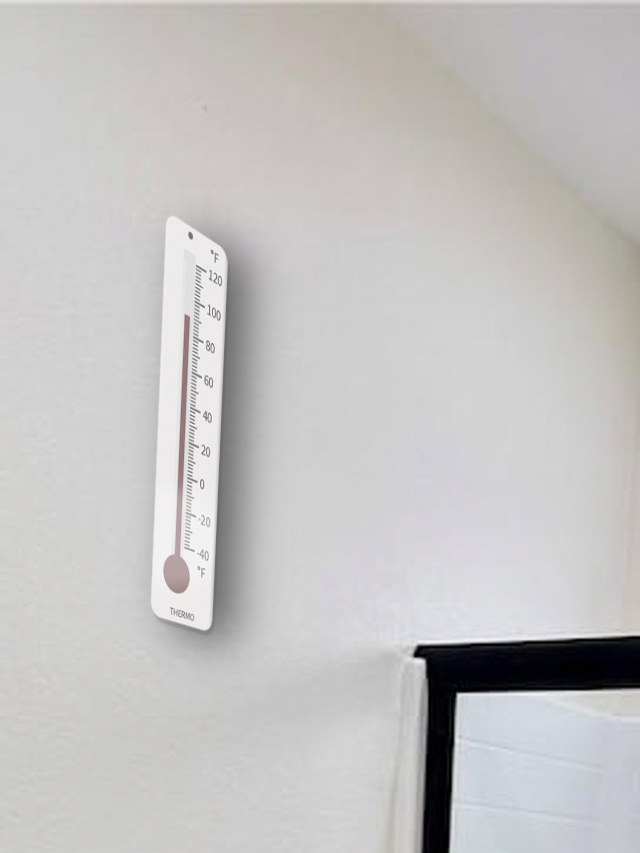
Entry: 90 °F
